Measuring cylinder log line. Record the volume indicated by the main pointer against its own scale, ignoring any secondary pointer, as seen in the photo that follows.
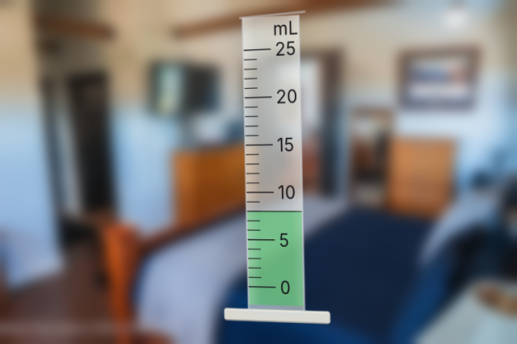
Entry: 8 mL
